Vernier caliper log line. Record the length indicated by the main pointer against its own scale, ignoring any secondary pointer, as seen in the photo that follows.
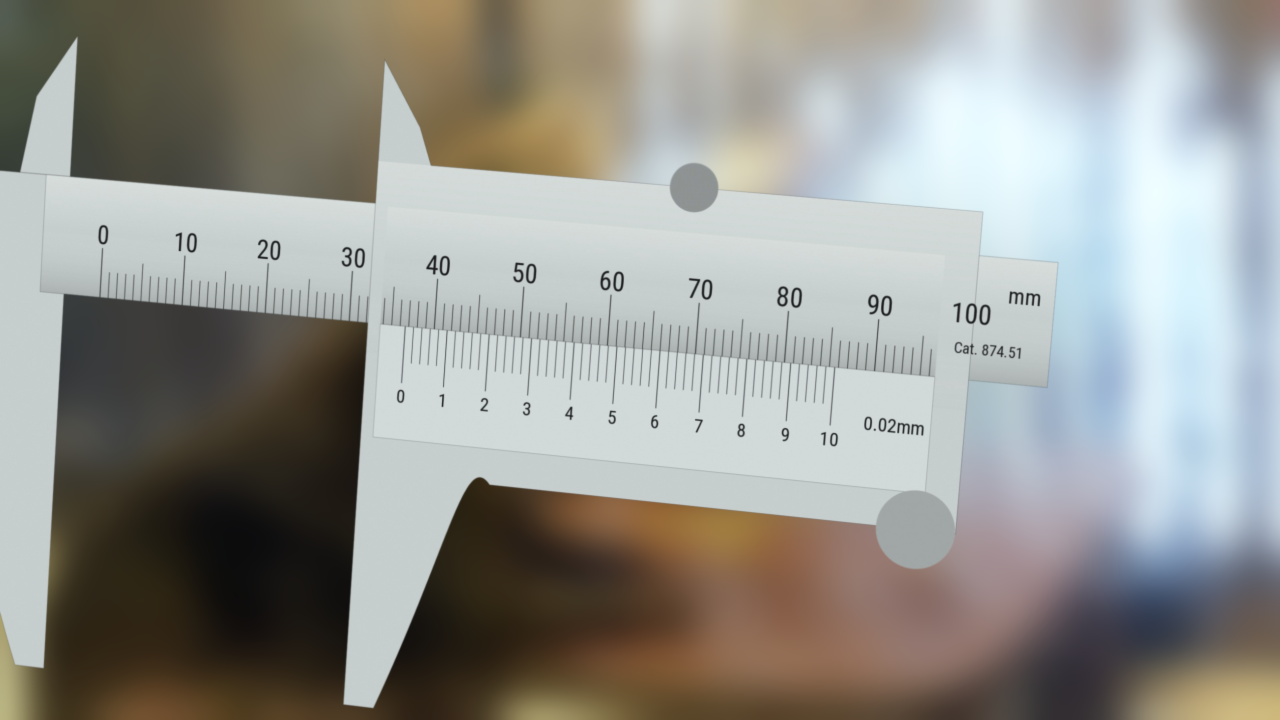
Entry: 36.6 mm
